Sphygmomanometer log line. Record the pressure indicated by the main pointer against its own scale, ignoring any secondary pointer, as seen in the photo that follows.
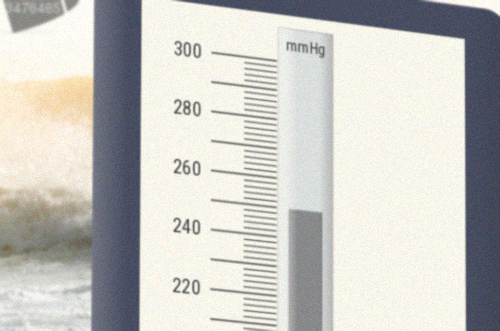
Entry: 250 mmHg
